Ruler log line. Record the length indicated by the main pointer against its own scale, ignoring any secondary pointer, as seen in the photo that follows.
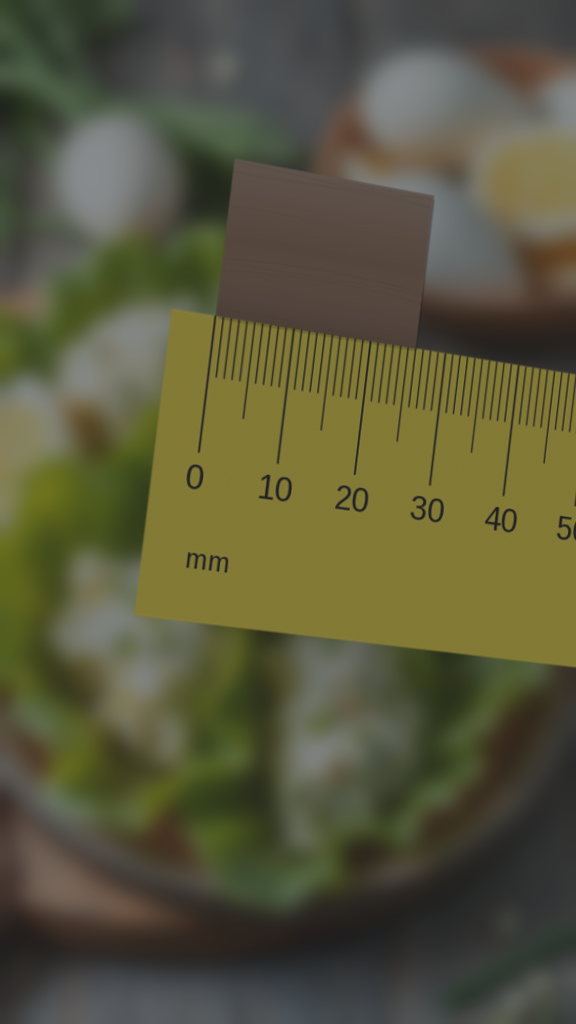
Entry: 26 mm
